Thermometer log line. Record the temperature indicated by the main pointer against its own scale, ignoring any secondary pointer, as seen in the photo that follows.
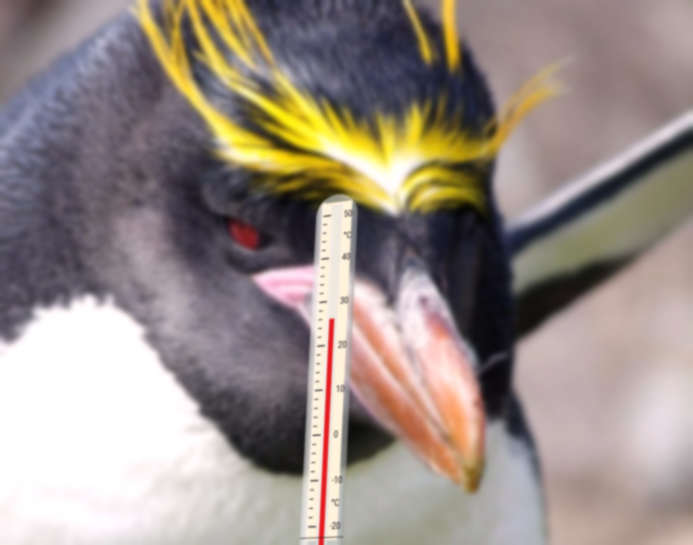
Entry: 26 °C
